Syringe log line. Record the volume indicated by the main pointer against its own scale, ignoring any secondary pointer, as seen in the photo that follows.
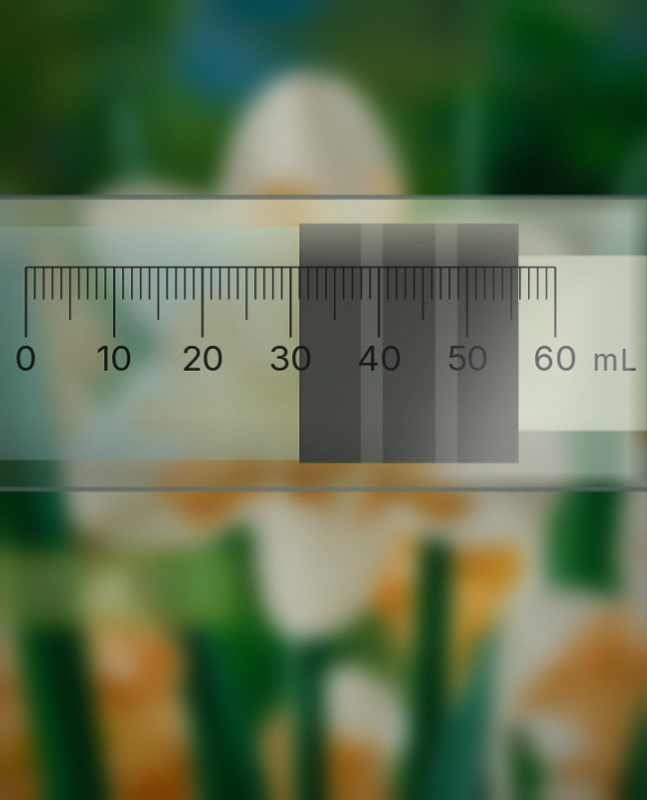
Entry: 31 mL
